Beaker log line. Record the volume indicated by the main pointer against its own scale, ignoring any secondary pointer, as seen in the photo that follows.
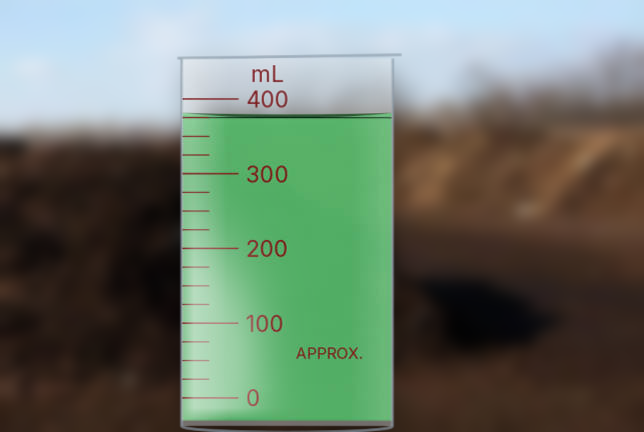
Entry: 375 mL
